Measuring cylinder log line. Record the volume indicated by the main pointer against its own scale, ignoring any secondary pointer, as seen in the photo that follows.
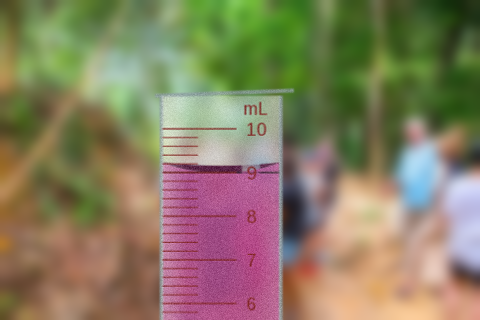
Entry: 9 mL
